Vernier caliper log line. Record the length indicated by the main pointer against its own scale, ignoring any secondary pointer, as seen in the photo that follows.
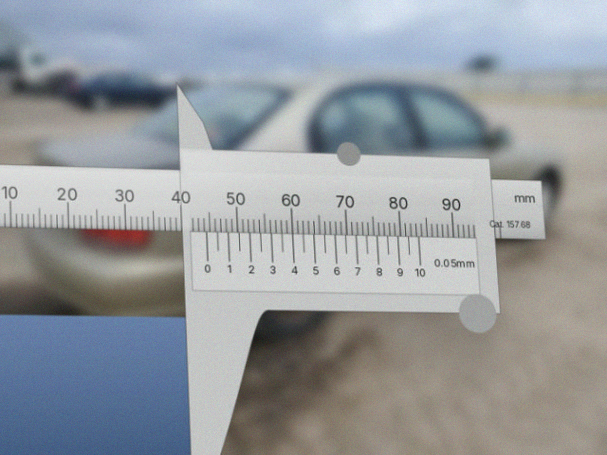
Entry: 44.4 mm
